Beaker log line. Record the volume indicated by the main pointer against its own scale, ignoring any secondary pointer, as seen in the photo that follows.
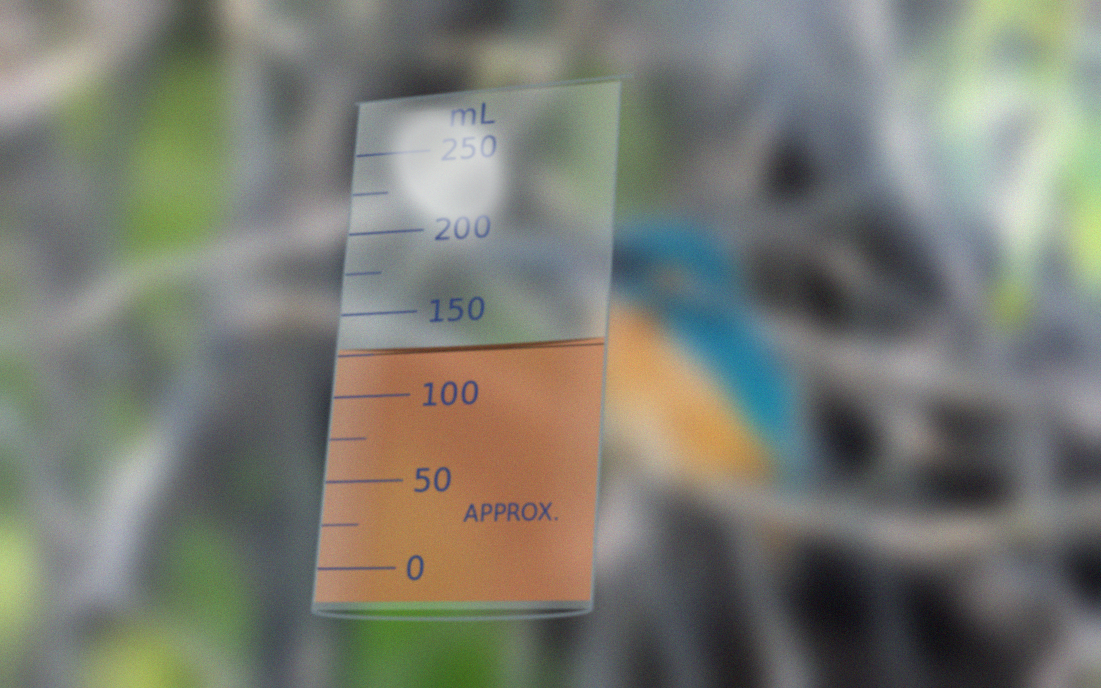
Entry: 125 mL
